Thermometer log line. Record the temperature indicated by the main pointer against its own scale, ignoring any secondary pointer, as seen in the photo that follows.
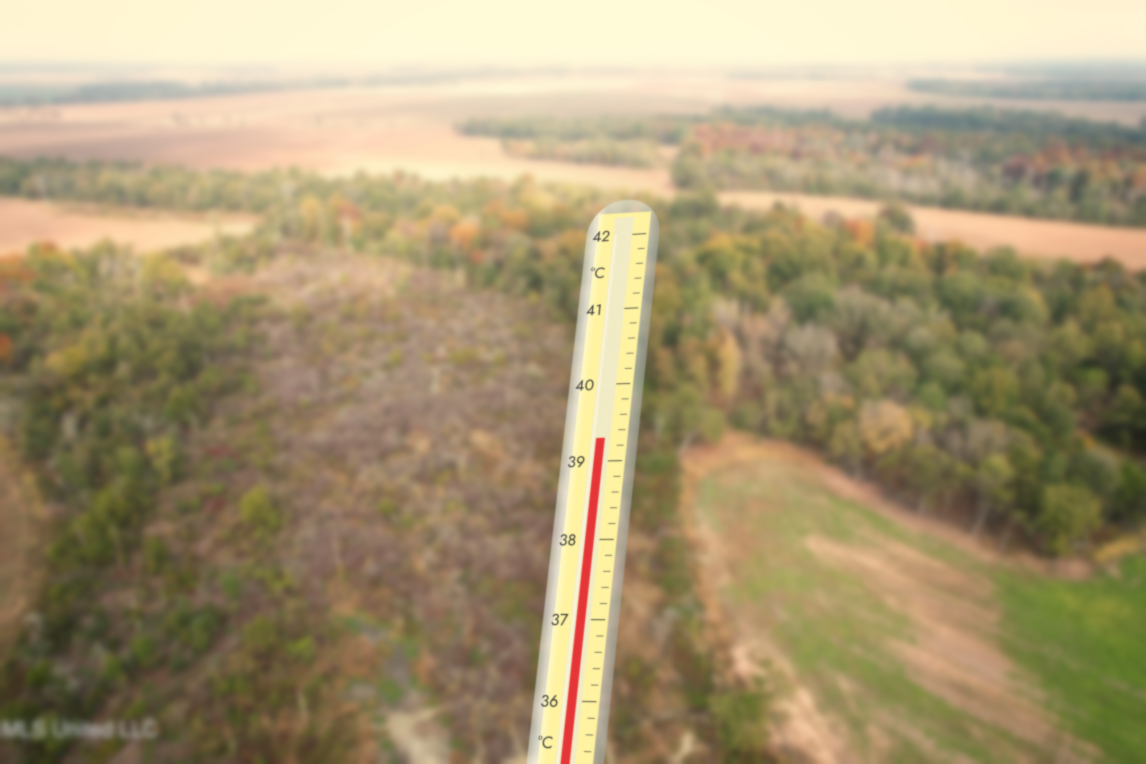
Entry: 39.3 °C
